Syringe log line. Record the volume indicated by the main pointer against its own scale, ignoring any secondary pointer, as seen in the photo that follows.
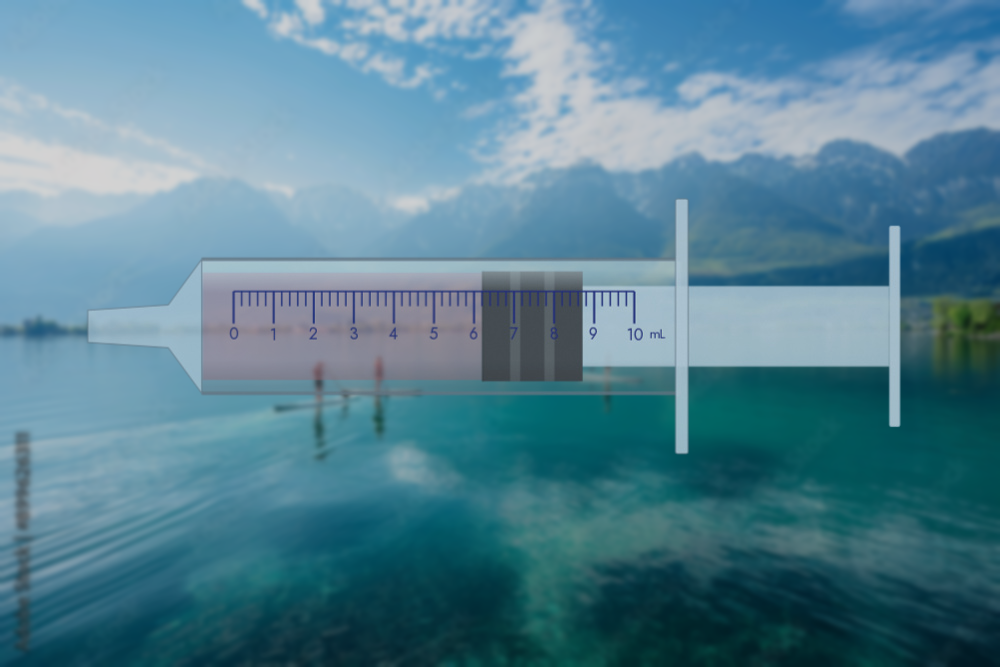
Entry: 6.2 mL
